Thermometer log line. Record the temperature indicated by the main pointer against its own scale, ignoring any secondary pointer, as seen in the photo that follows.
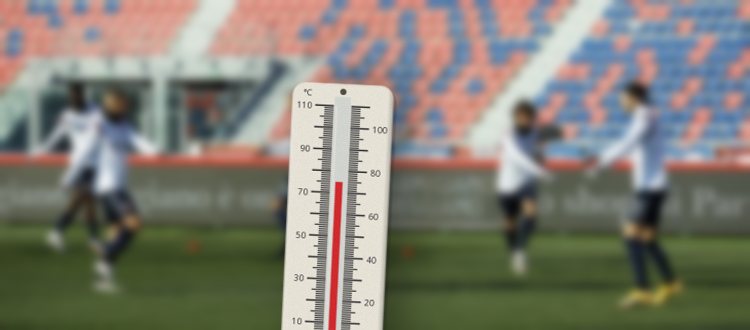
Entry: 75 °C
